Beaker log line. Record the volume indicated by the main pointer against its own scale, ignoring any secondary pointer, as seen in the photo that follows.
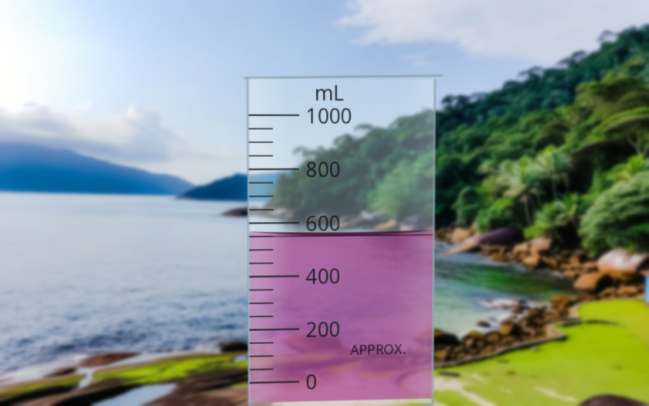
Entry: 550 mL
